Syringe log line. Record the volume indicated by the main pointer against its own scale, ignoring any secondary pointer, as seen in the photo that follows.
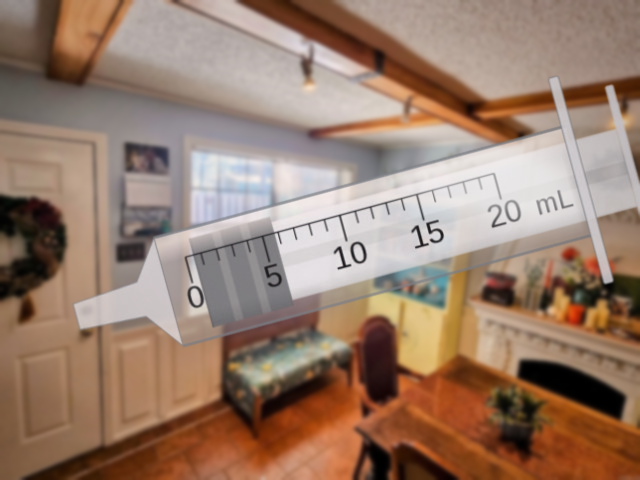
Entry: 0.5 mL
